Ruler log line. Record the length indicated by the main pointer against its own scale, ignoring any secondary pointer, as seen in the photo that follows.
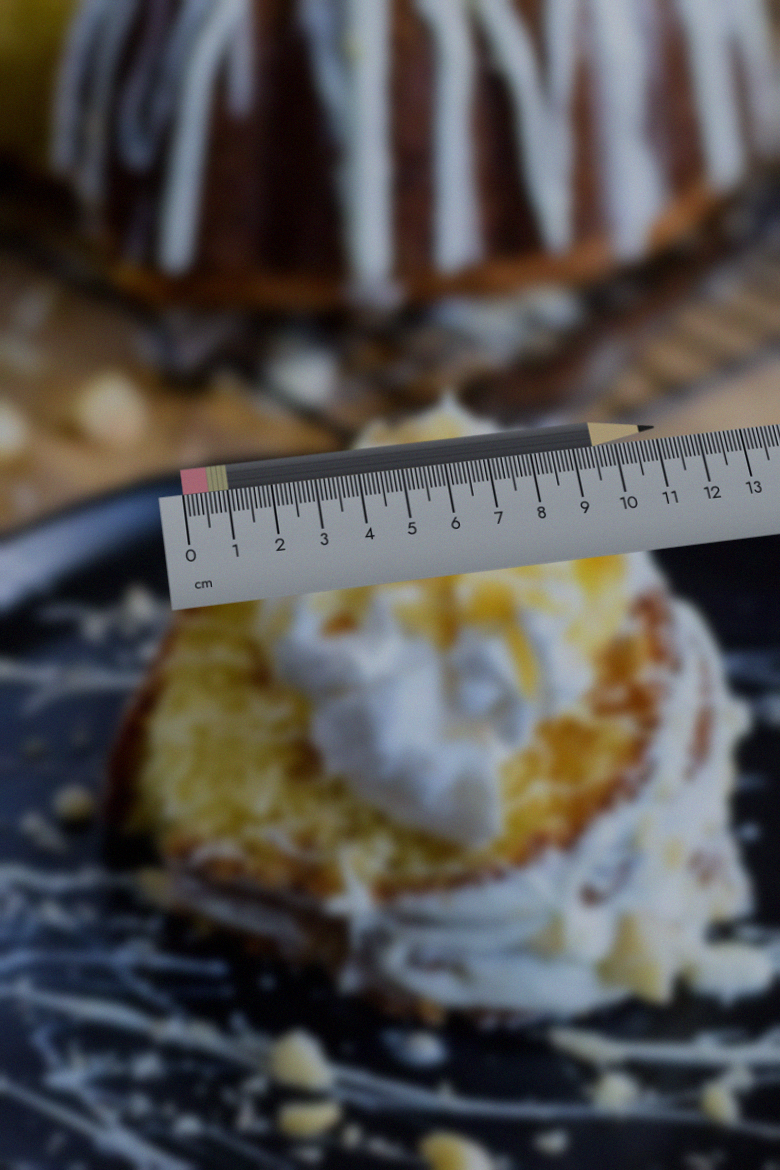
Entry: 11 cm
